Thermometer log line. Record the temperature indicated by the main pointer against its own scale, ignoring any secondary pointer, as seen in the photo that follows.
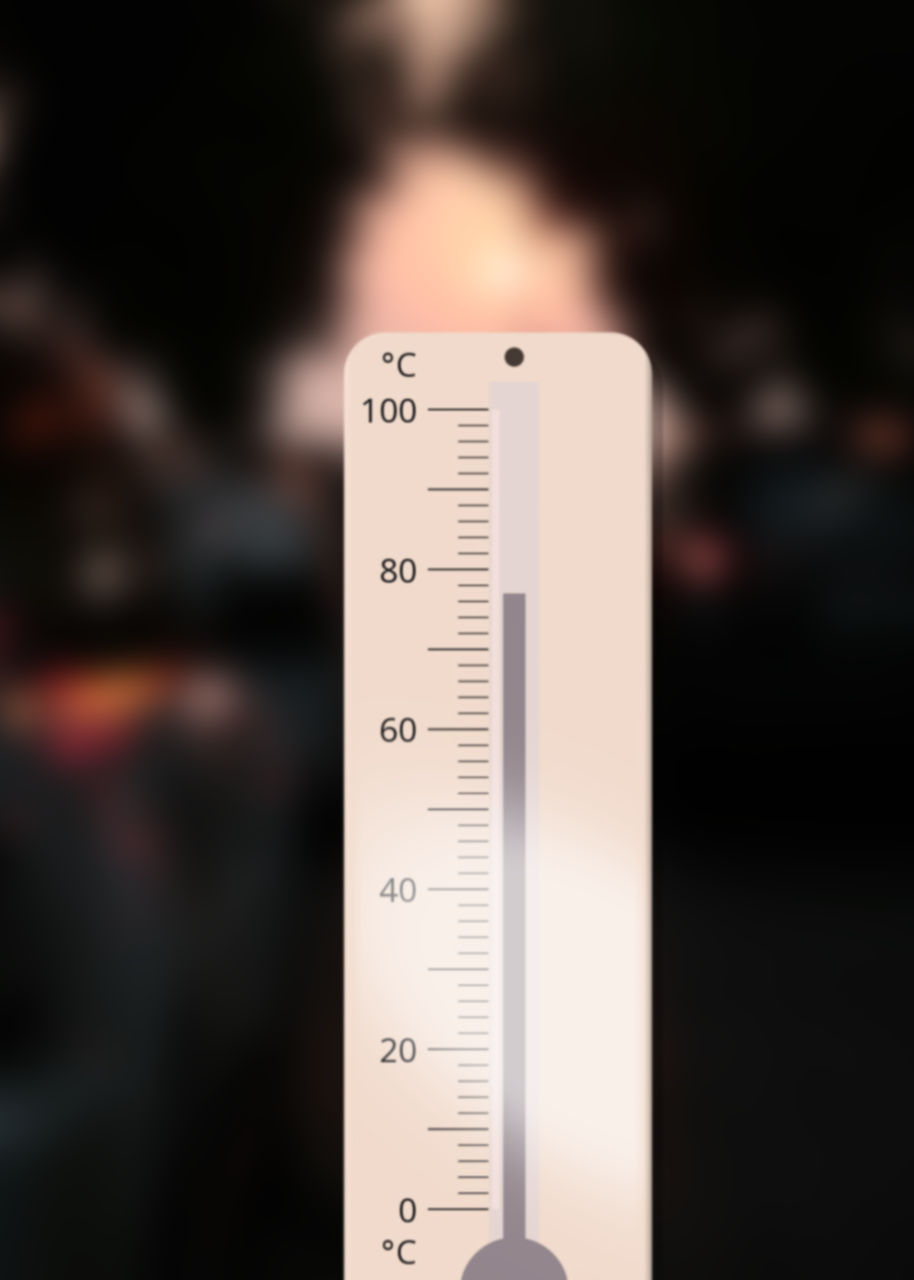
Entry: 77 °C
